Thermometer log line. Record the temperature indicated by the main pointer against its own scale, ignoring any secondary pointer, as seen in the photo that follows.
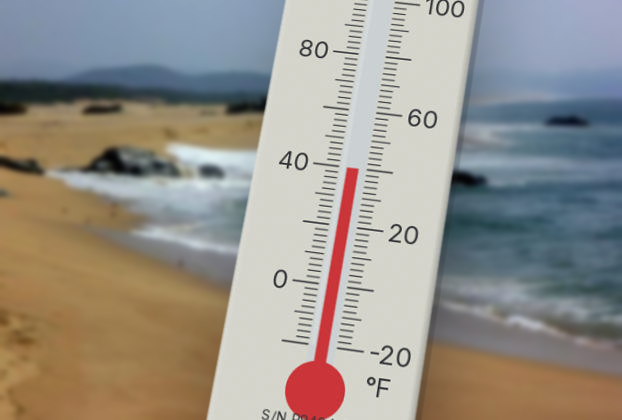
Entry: 40 °F
